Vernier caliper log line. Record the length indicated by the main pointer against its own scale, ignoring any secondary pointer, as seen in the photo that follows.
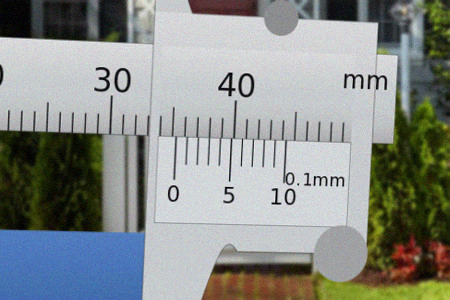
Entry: 35.3 mm
